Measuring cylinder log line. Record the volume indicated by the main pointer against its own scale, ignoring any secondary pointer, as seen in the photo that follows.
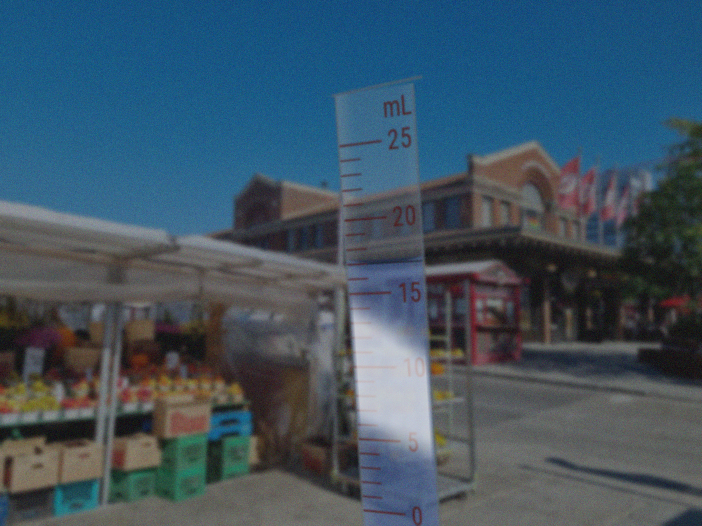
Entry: 17 mL
